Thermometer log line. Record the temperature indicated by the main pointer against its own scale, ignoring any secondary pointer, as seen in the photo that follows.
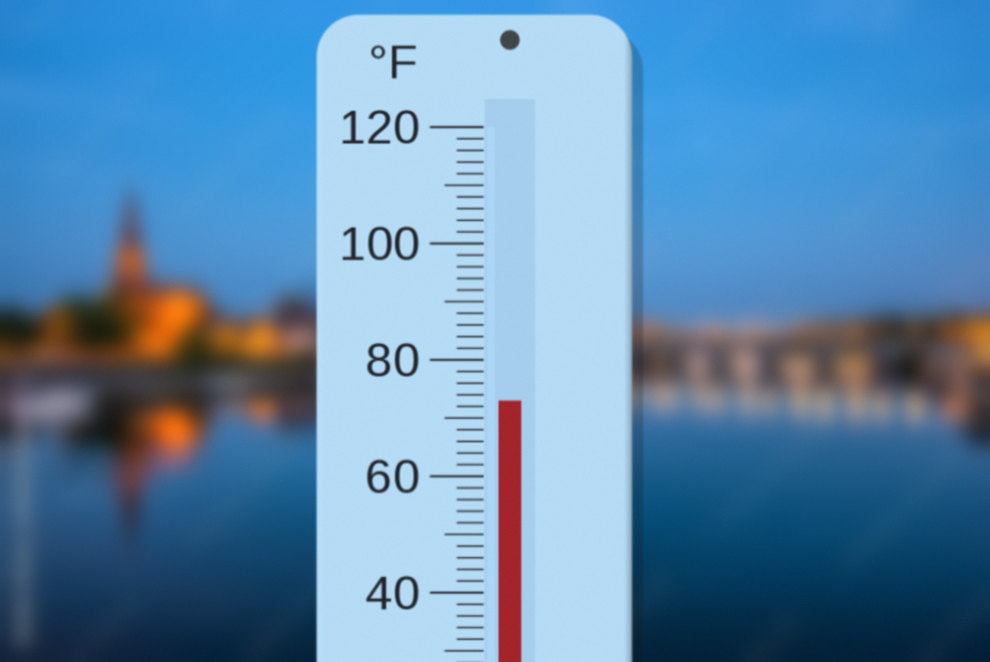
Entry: 73 °F
